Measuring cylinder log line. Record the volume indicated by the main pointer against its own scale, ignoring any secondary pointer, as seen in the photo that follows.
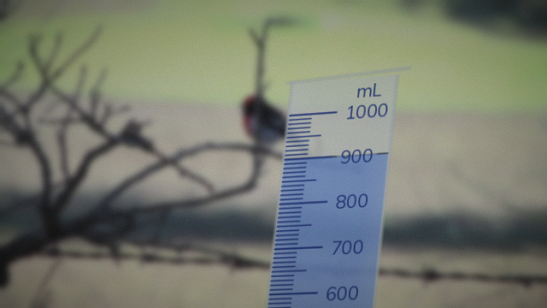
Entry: 900 mL
